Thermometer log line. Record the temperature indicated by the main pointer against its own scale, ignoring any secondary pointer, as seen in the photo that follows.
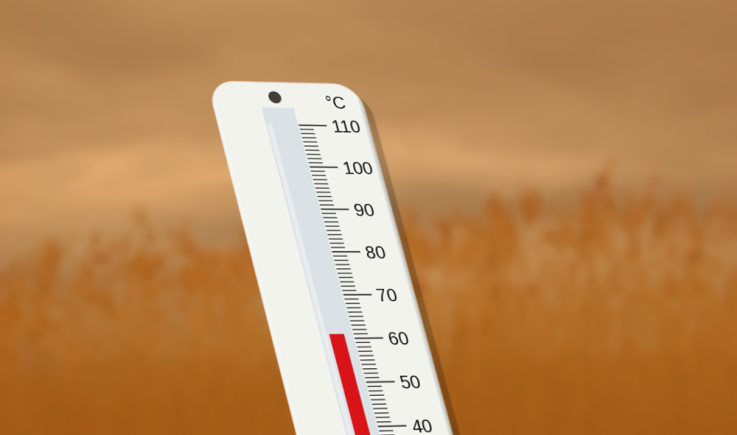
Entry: 61 °C
